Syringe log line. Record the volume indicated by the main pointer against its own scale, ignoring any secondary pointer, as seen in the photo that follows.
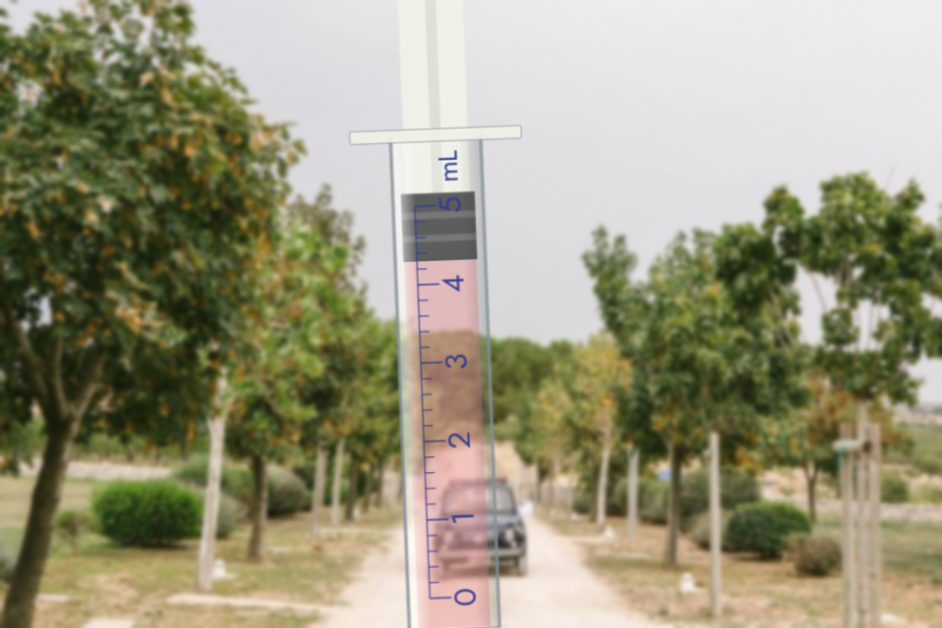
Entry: 4.3 mL
